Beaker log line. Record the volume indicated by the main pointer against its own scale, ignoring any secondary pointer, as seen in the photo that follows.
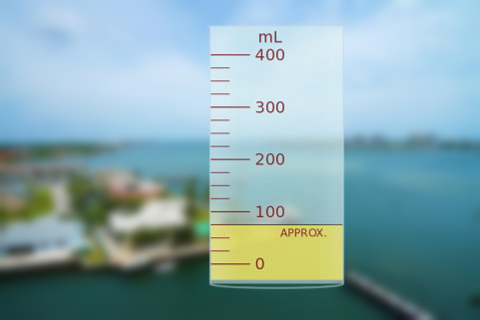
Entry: 75 mL
